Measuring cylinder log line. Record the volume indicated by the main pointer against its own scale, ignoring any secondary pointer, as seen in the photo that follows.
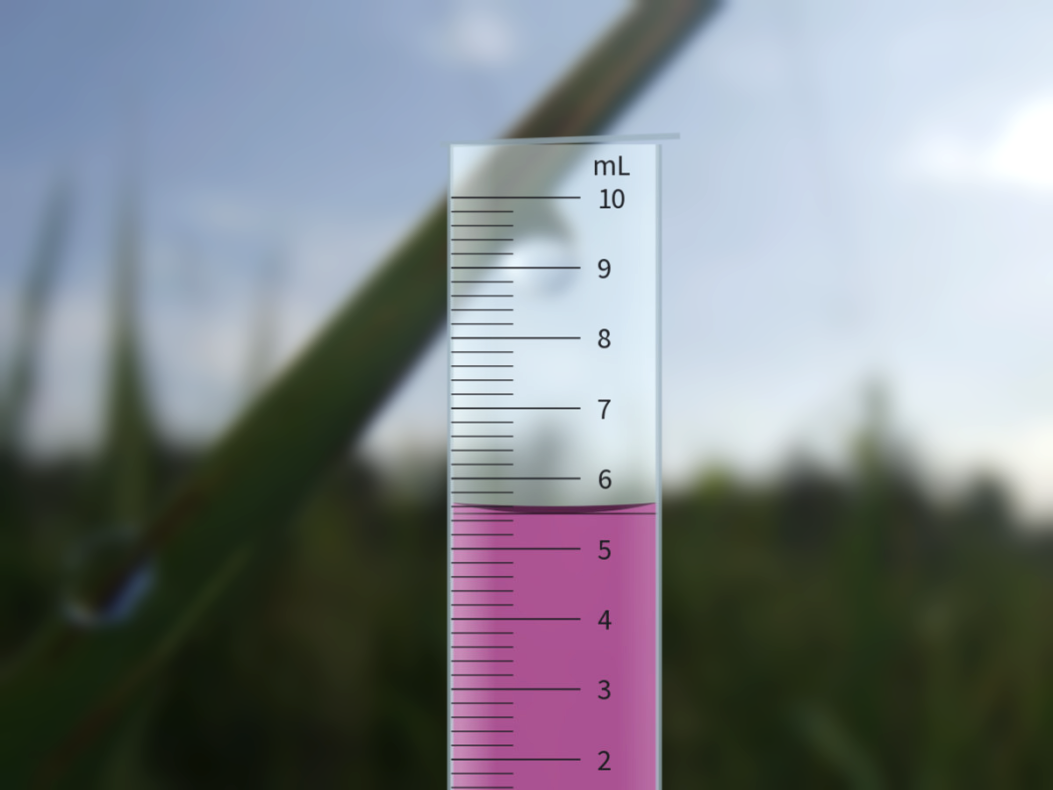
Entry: 5.5 mL
